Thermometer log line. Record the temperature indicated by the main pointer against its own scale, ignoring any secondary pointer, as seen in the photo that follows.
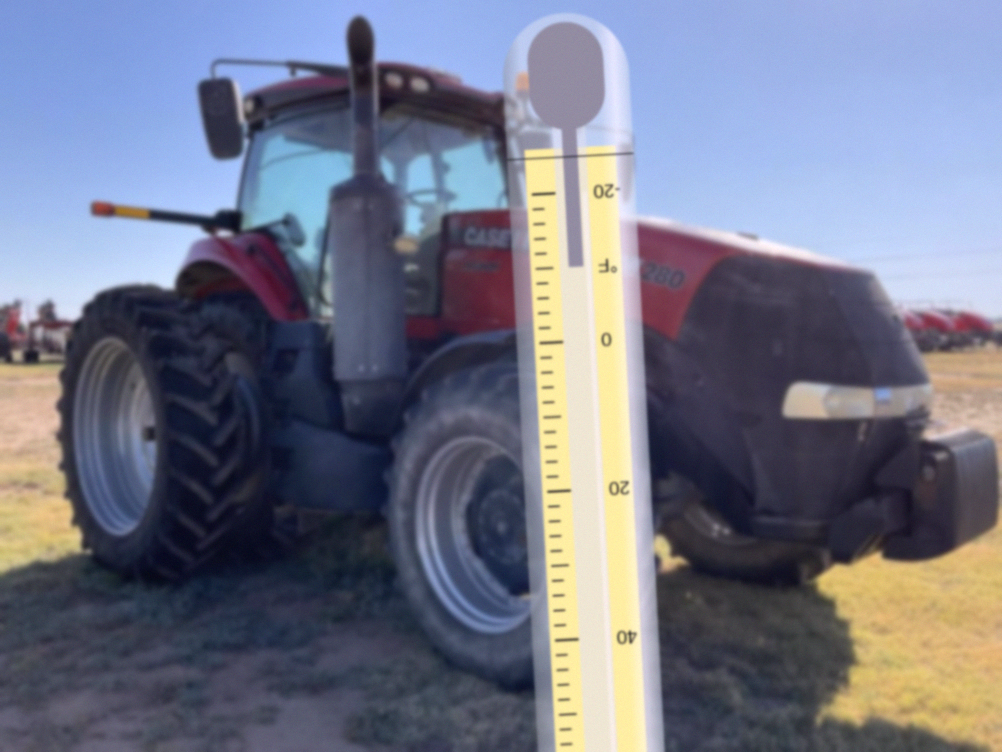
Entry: -10 °F
